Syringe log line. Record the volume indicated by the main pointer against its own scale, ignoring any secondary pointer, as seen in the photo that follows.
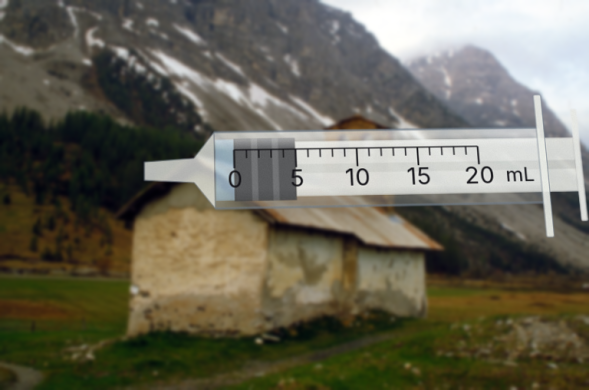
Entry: 0 mL
